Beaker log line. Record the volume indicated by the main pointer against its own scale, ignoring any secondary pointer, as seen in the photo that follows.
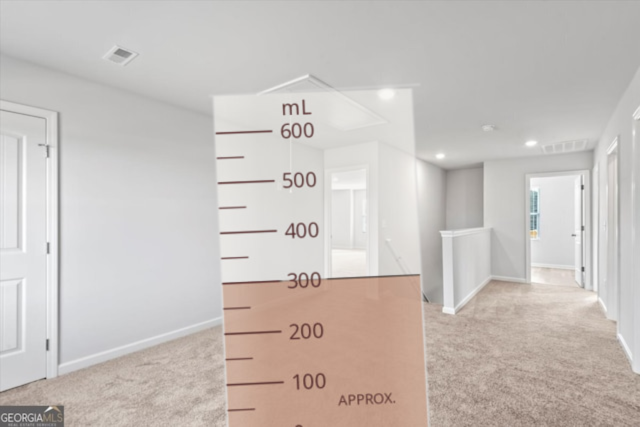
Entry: 300 mL
